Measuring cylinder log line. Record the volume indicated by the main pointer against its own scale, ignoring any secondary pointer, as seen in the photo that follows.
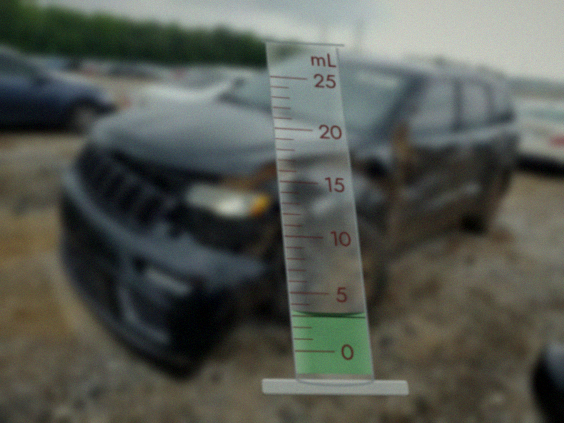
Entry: 3 mL
